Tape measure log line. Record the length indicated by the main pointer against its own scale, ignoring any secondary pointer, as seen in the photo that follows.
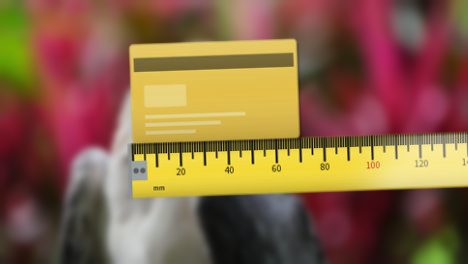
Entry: 70 mm
